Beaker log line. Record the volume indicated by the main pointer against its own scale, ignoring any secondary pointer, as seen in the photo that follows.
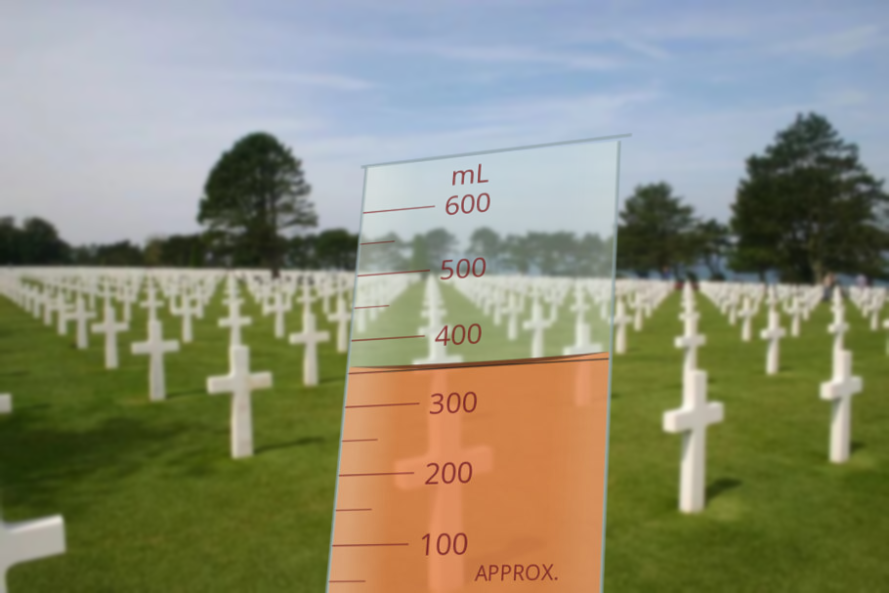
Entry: 350 mL
